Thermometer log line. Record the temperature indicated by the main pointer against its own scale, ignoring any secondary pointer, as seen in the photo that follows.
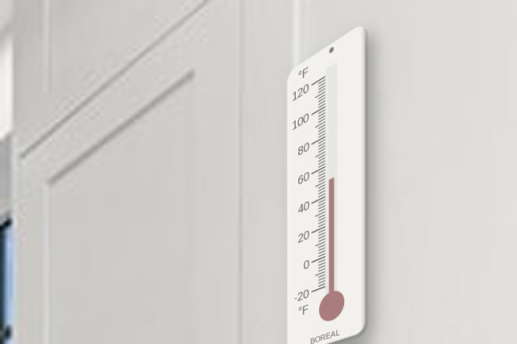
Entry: 50 °F
